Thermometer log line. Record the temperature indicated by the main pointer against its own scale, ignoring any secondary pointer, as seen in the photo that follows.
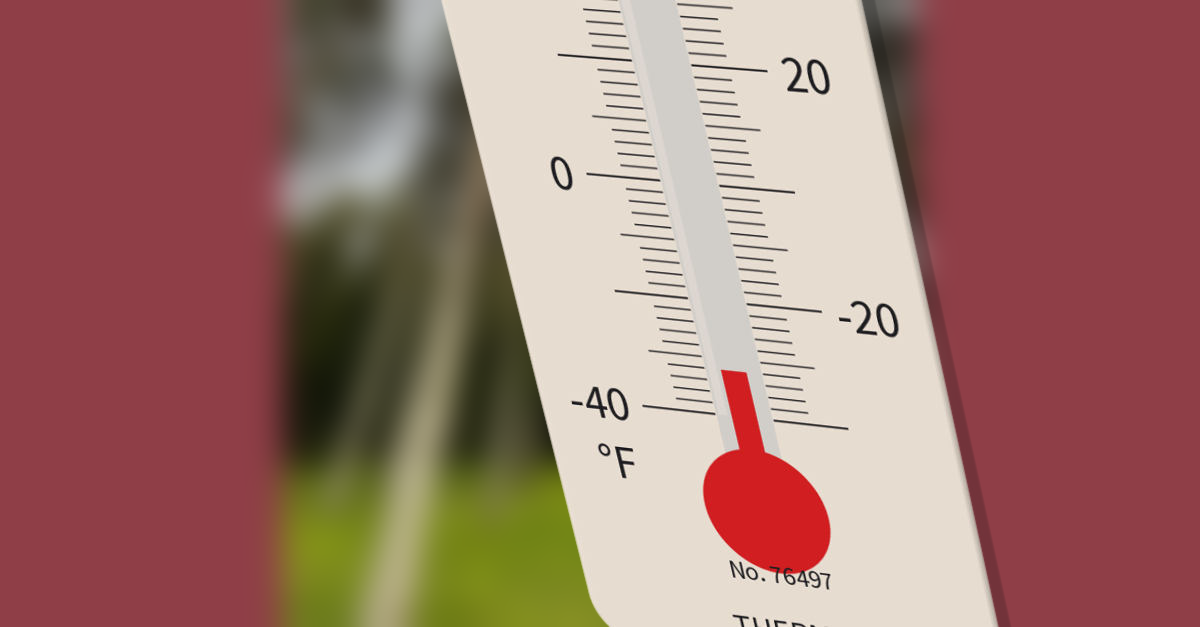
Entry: -32 °F
